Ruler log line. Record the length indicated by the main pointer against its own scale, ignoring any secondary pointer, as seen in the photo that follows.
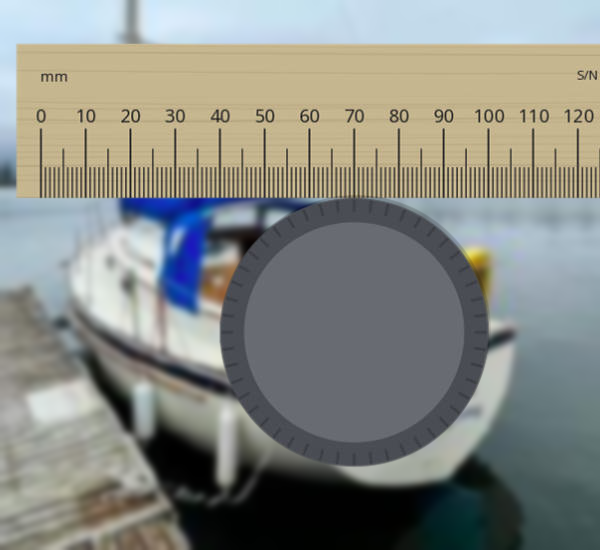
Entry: 60 mm
